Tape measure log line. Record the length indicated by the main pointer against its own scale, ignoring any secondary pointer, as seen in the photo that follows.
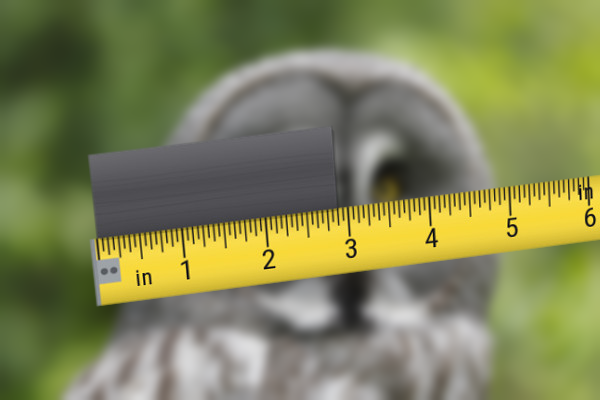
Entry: 2.875 in
